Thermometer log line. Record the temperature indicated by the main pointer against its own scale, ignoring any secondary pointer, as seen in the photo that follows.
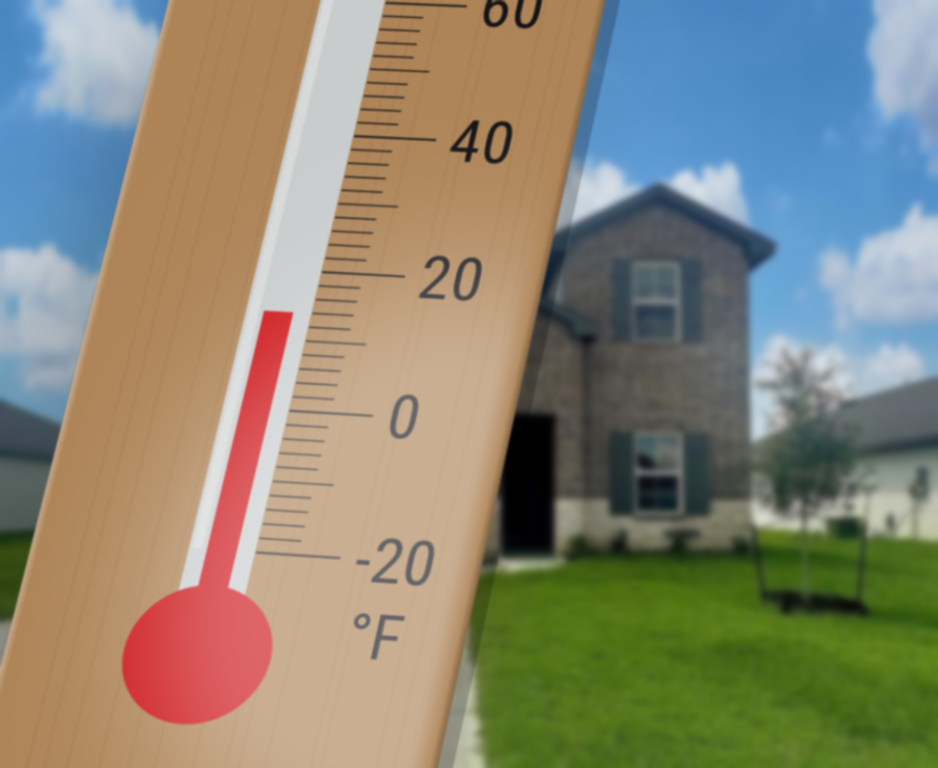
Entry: 14 °F
